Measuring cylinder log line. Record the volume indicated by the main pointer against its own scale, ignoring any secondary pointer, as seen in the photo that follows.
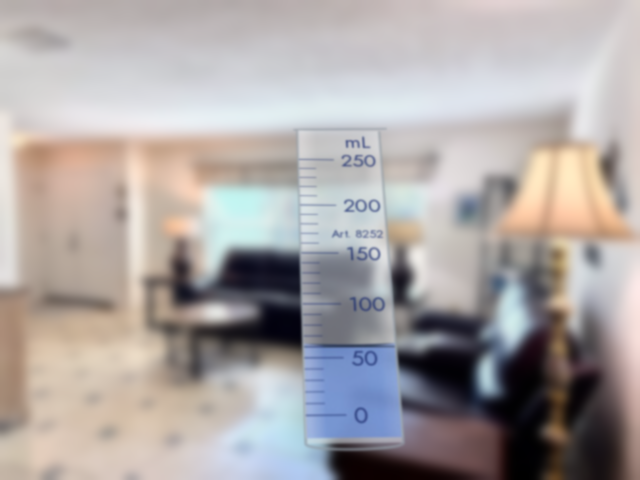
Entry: 60 mL
